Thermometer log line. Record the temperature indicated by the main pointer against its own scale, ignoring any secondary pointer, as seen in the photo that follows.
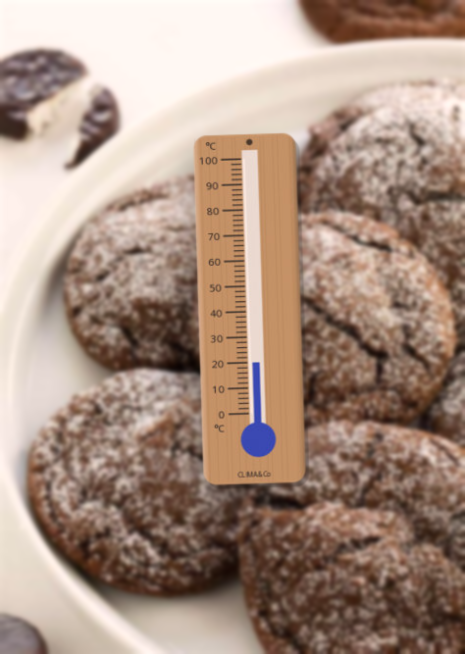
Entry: 20 °C
